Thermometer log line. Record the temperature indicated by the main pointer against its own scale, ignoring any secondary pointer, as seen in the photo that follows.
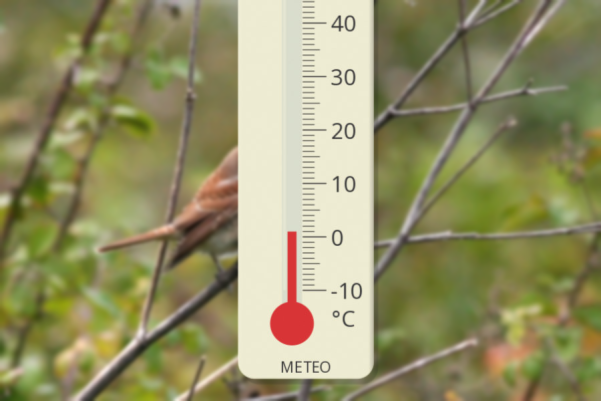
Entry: 1 °C
